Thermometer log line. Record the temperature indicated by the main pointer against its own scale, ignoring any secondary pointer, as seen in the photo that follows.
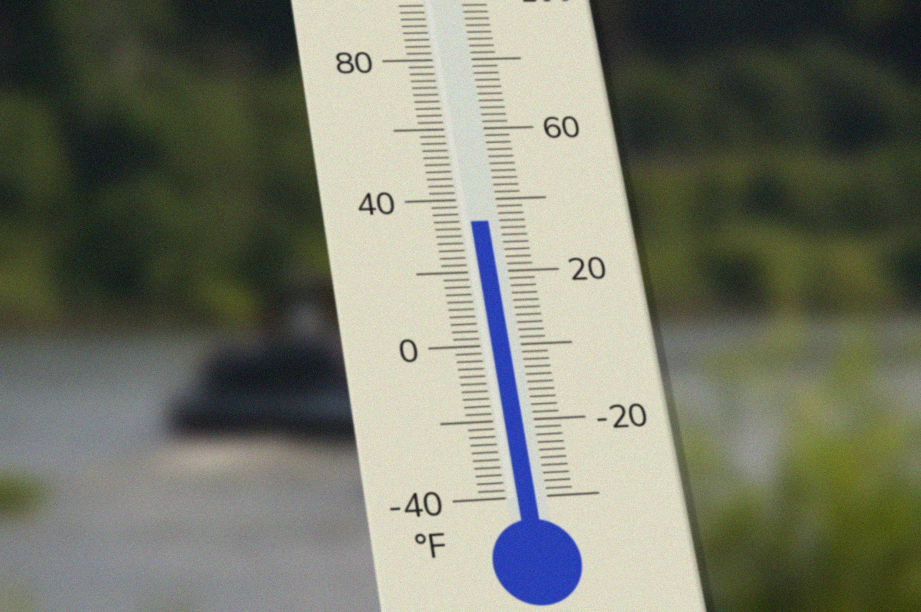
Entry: 34 °F
